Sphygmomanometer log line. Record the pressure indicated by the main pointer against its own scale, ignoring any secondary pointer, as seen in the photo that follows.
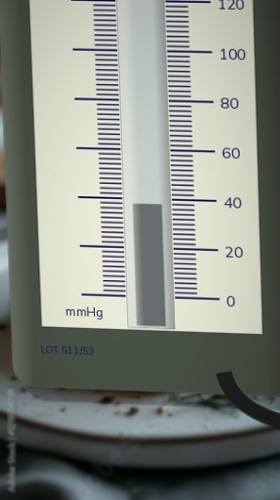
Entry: 38 mmHg
